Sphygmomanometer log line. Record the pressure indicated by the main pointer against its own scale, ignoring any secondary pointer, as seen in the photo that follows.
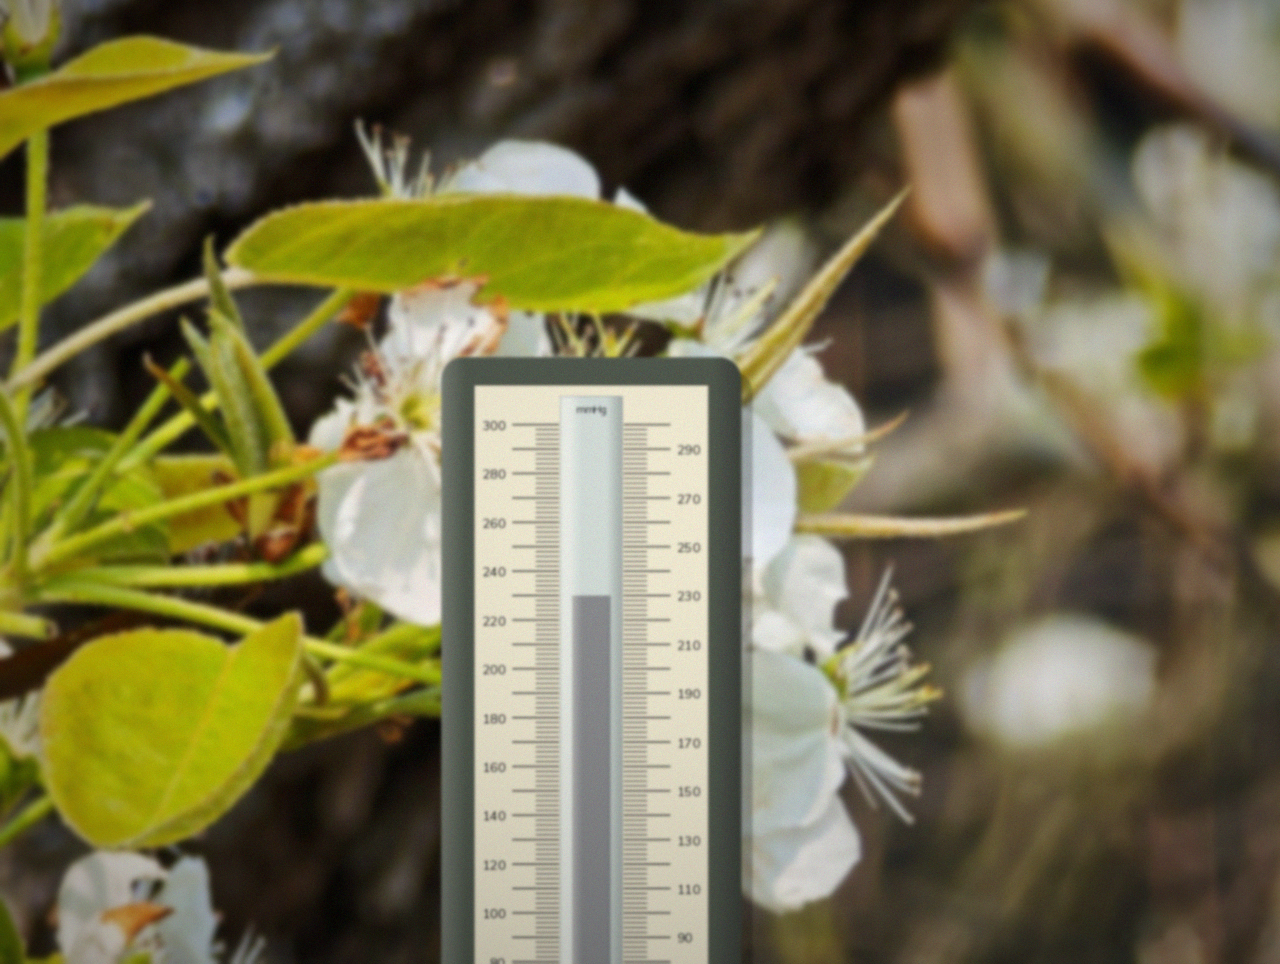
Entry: 230 mmHg
